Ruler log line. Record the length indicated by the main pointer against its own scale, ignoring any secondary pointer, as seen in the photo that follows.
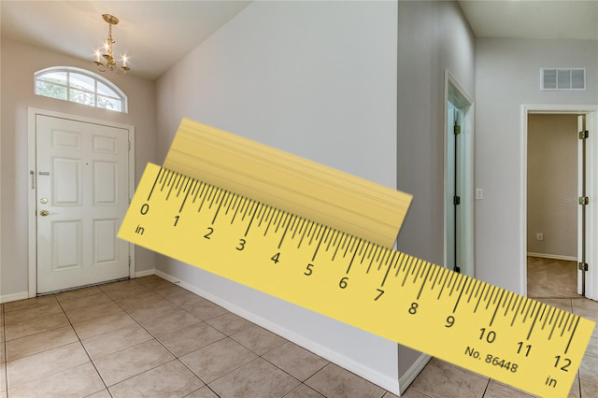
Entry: 6.875 in
